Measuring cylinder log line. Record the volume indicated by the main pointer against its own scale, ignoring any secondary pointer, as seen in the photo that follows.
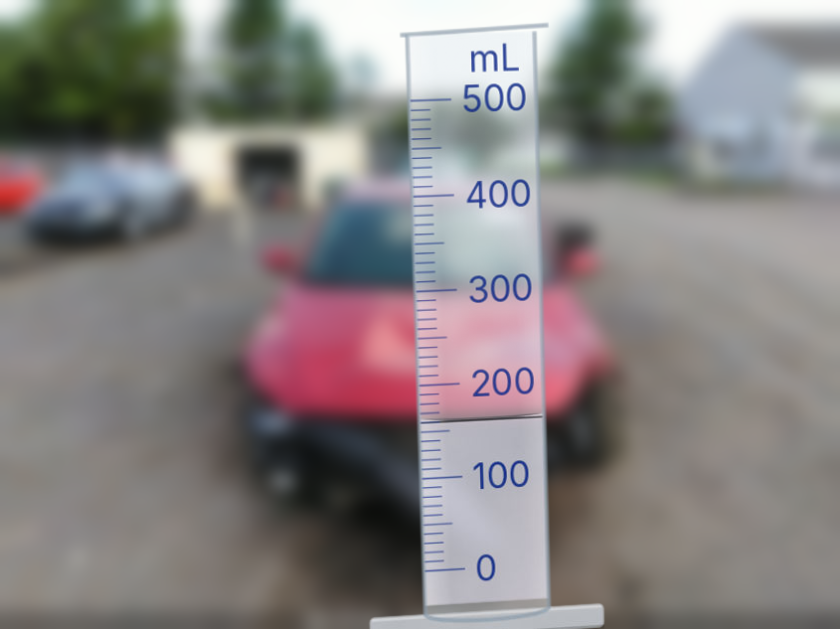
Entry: 160 mL
